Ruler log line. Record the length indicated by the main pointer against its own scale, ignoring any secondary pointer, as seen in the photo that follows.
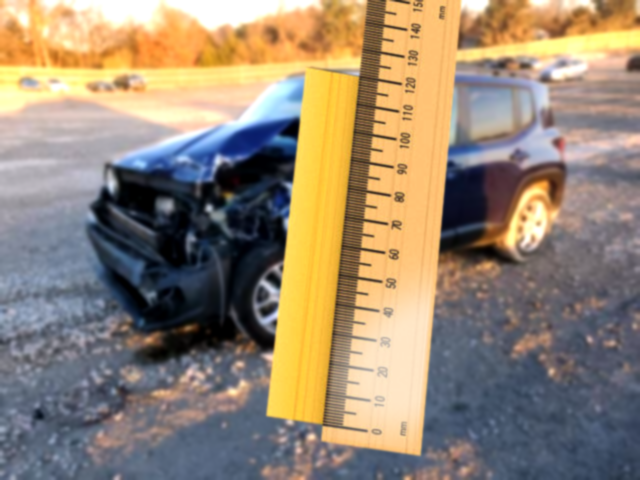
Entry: 120 mm
